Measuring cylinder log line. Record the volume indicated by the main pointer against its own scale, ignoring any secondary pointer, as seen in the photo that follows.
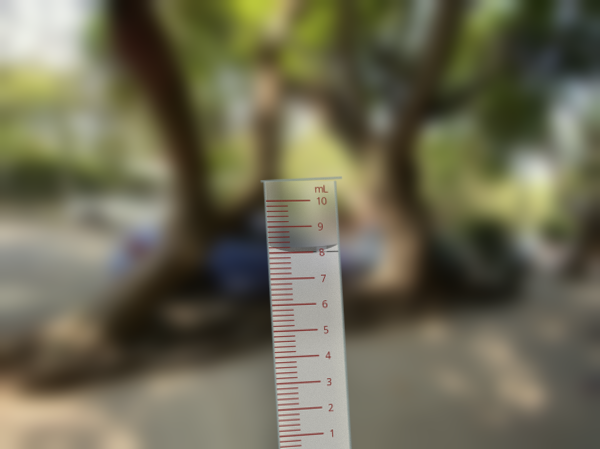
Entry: 8 mL
